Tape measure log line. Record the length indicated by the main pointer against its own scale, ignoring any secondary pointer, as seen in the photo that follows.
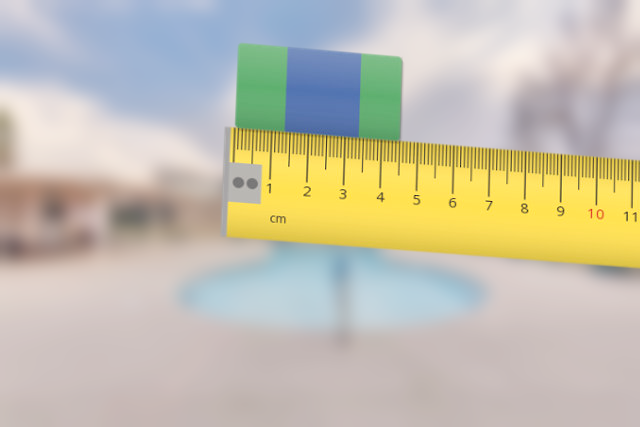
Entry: 4.5 cm
